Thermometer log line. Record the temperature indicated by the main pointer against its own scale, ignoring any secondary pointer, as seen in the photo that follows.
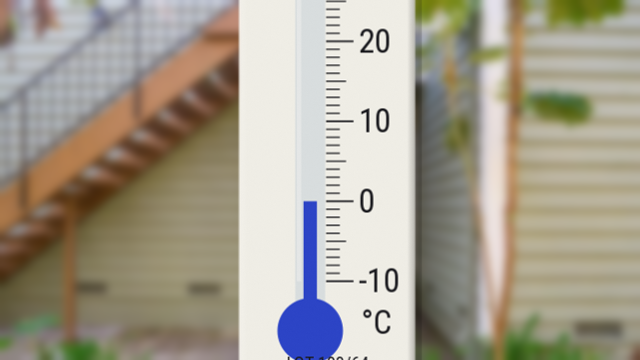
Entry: 0 °C
